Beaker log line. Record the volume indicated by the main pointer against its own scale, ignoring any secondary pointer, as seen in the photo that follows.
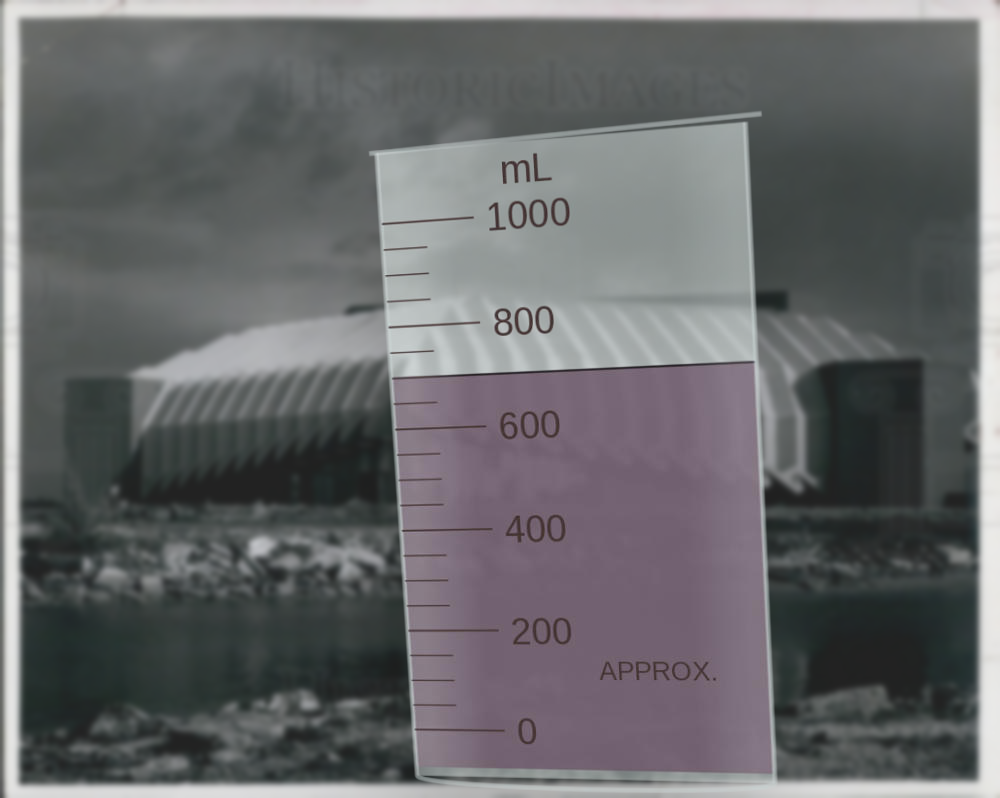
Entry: 700 mL
